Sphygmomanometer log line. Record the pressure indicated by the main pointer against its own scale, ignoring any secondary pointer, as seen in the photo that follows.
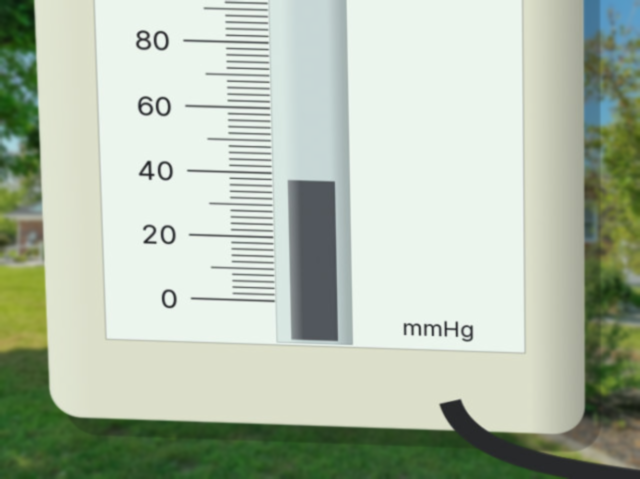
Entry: 38 mmHg
